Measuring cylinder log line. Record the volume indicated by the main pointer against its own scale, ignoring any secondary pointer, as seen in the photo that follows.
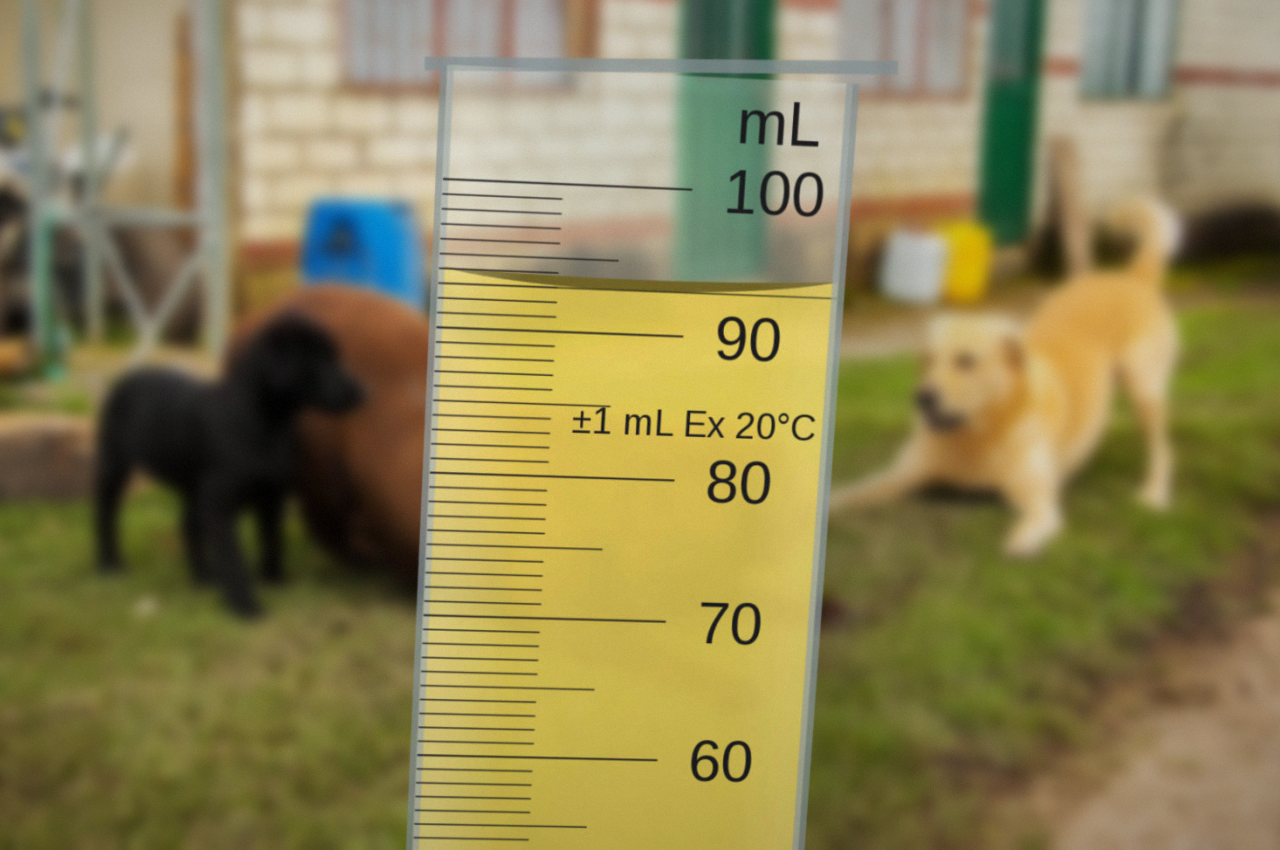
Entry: 93 mL
